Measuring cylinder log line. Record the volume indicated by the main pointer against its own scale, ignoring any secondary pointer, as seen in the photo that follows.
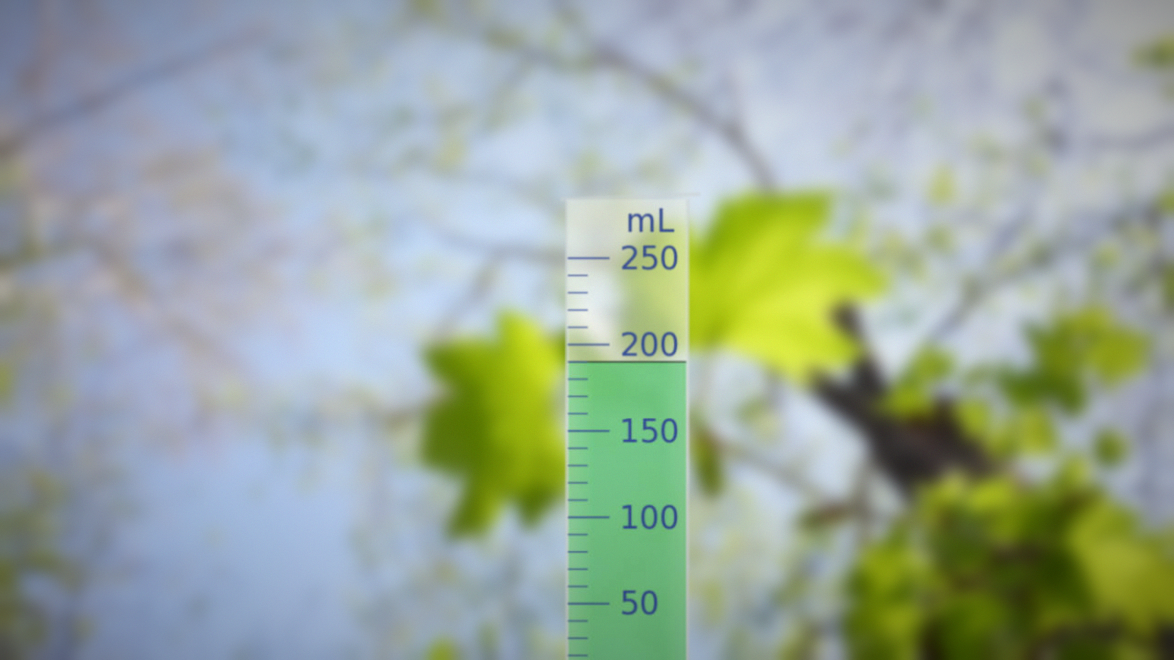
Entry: 190 mL
